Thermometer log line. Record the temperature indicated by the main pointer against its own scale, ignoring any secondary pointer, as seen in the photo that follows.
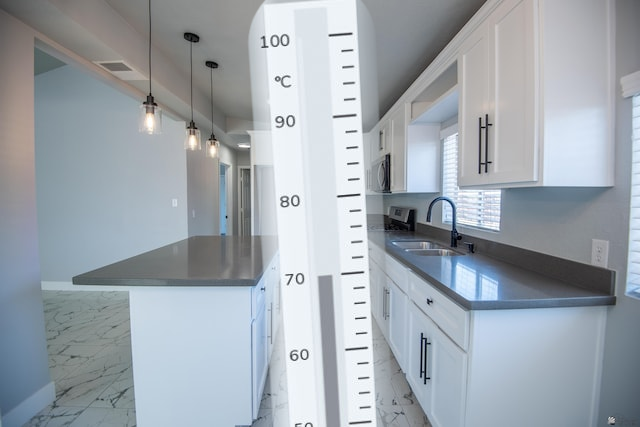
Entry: 70 °C
